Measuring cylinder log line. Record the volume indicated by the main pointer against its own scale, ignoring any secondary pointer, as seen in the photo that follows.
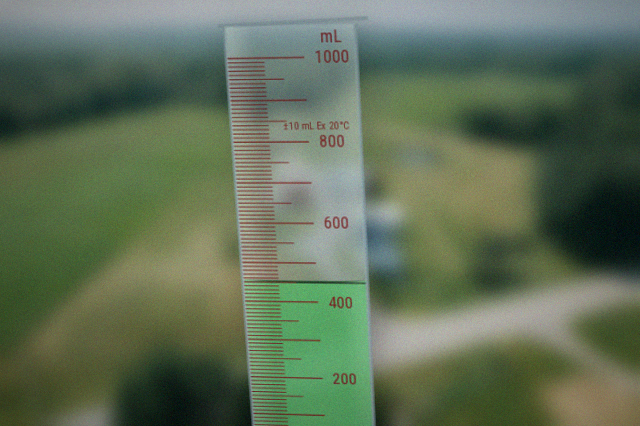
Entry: 450 mL
